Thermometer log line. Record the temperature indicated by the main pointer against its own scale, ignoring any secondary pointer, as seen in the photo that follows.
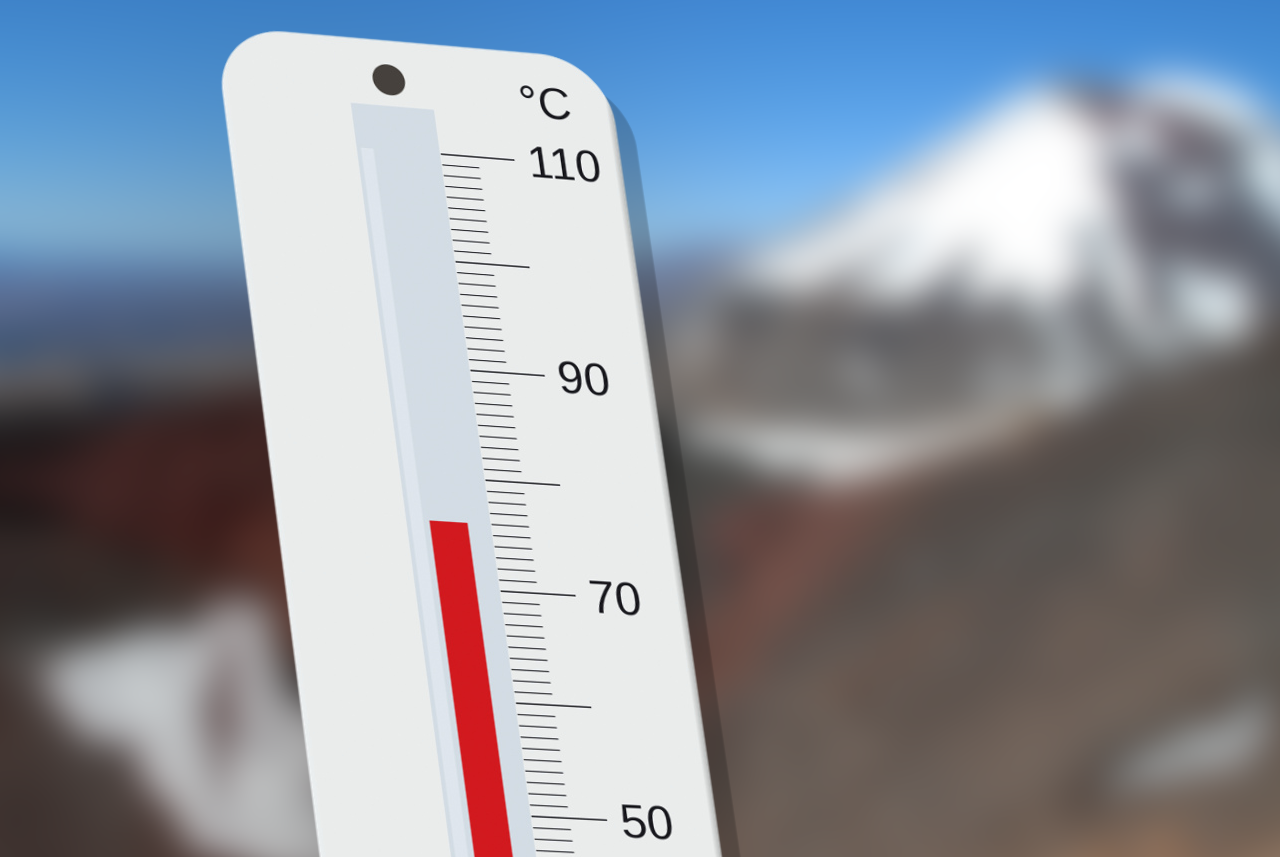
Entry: 76 °C
